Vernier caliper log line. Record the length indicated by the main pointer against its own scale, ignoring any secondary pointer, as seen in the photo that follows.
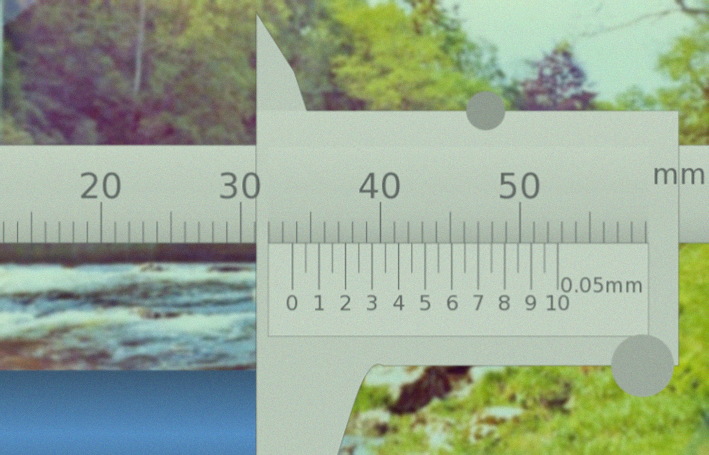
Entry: 33.7 mm
